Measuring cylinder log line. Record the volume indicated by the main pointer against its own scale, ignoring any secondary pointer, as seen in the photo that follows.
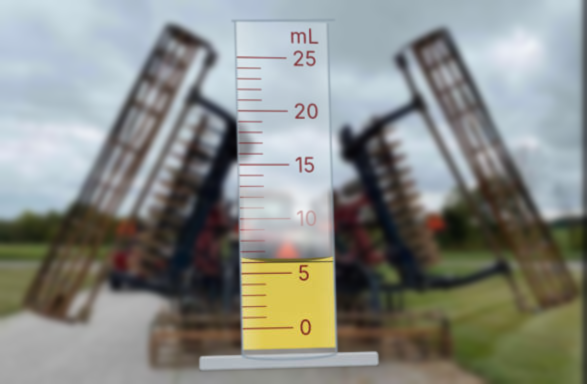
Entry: 6 mL
